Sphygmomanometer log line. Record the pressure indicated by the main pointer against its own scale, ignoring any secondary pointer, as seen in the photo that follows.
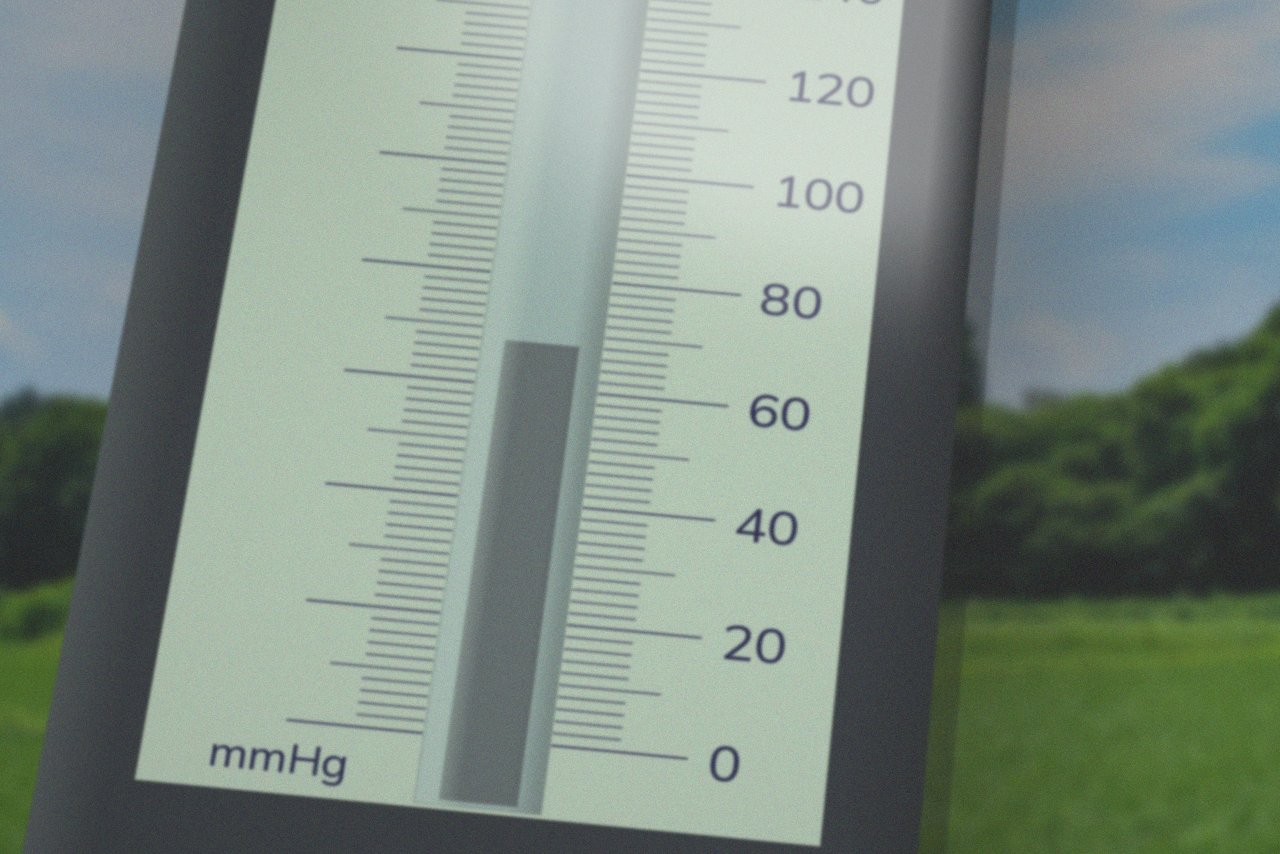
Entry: 68 mmHg
